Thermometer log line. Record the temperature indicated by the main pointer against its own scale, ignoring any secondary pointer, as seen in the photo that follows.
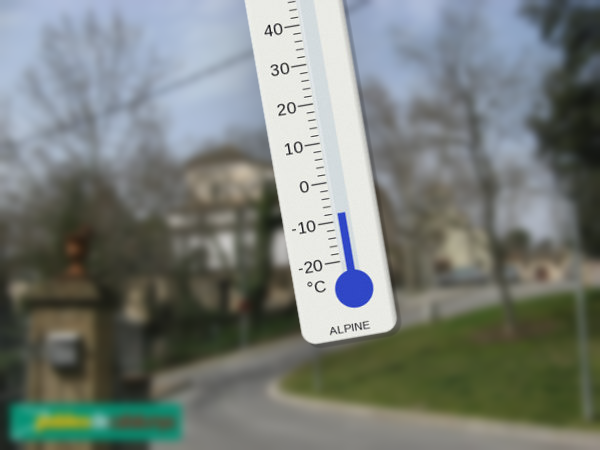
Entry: -8 °C
